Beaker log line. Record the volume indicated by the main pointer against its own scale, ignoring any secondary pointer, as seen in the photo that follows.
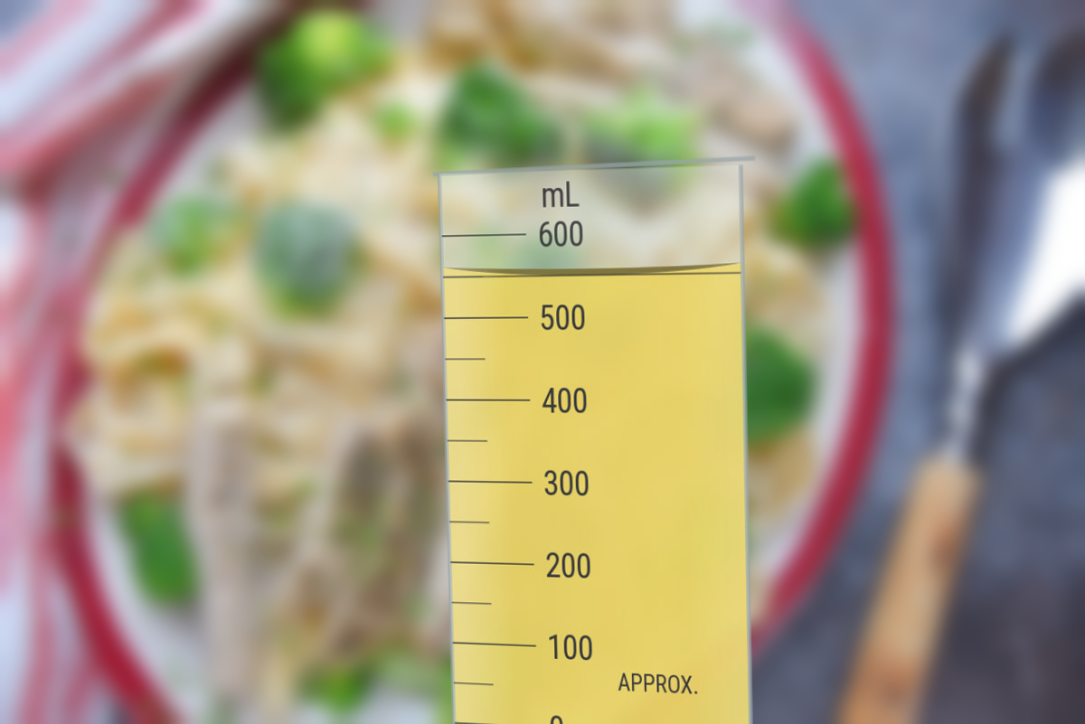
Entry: 550 mL
